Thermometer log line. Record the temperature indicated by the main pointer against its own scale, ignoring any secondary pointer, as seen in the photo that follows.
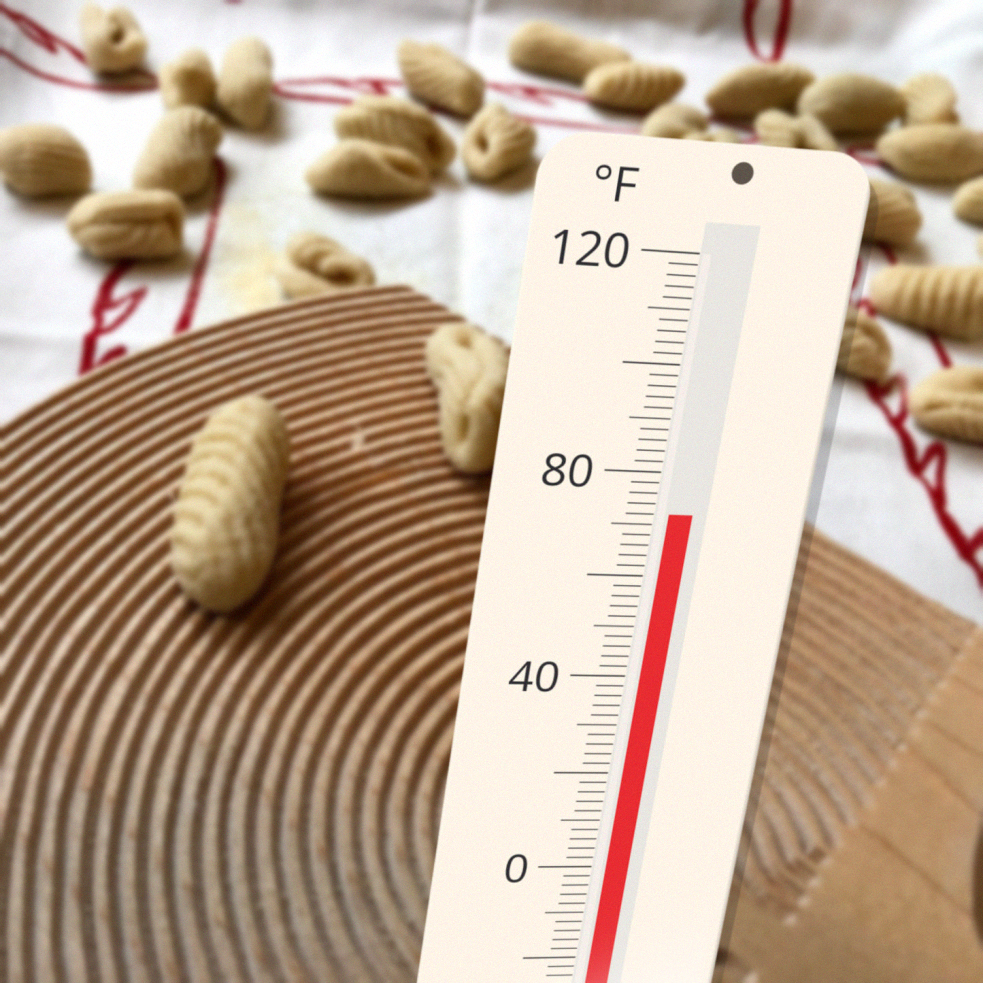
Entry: 72 °F
